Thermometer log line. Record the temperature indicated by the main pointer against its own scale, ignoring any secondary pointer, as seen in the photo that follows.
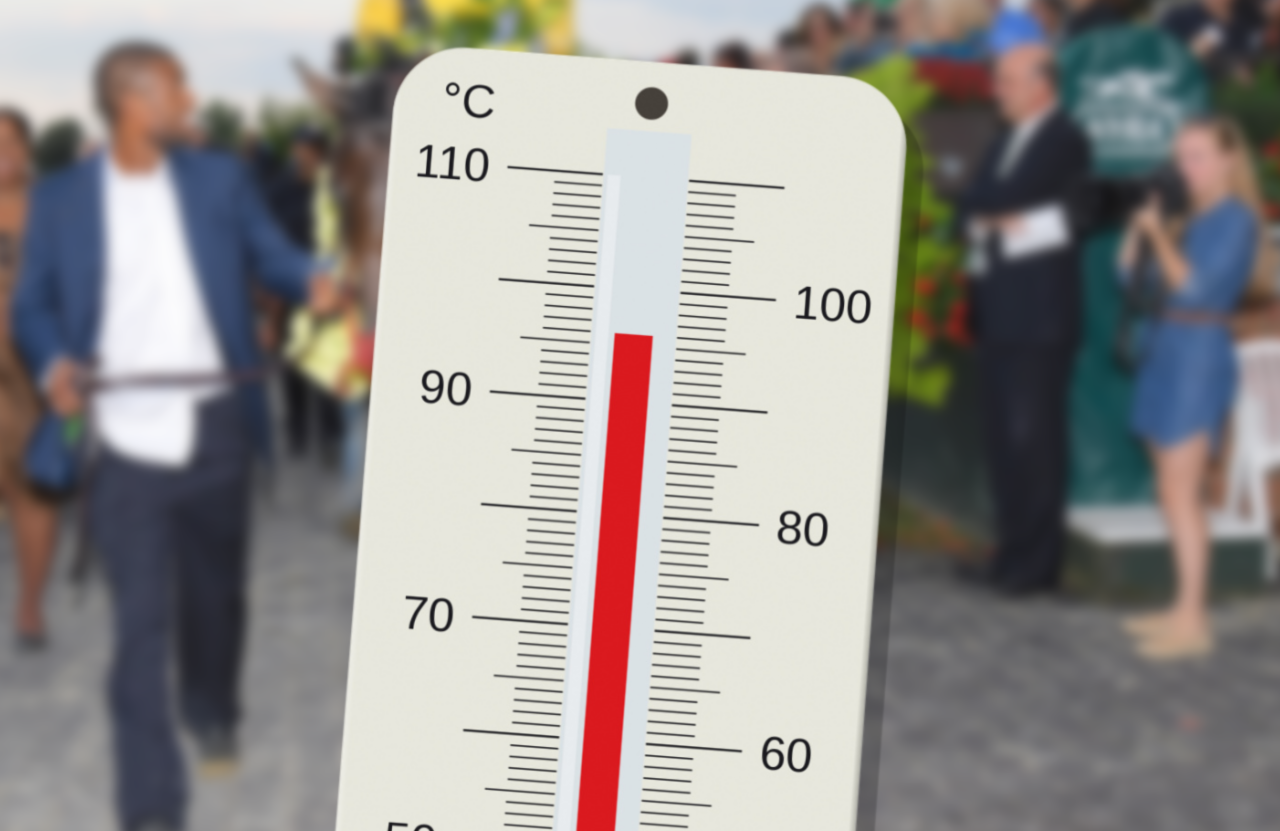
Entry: 96 °C
